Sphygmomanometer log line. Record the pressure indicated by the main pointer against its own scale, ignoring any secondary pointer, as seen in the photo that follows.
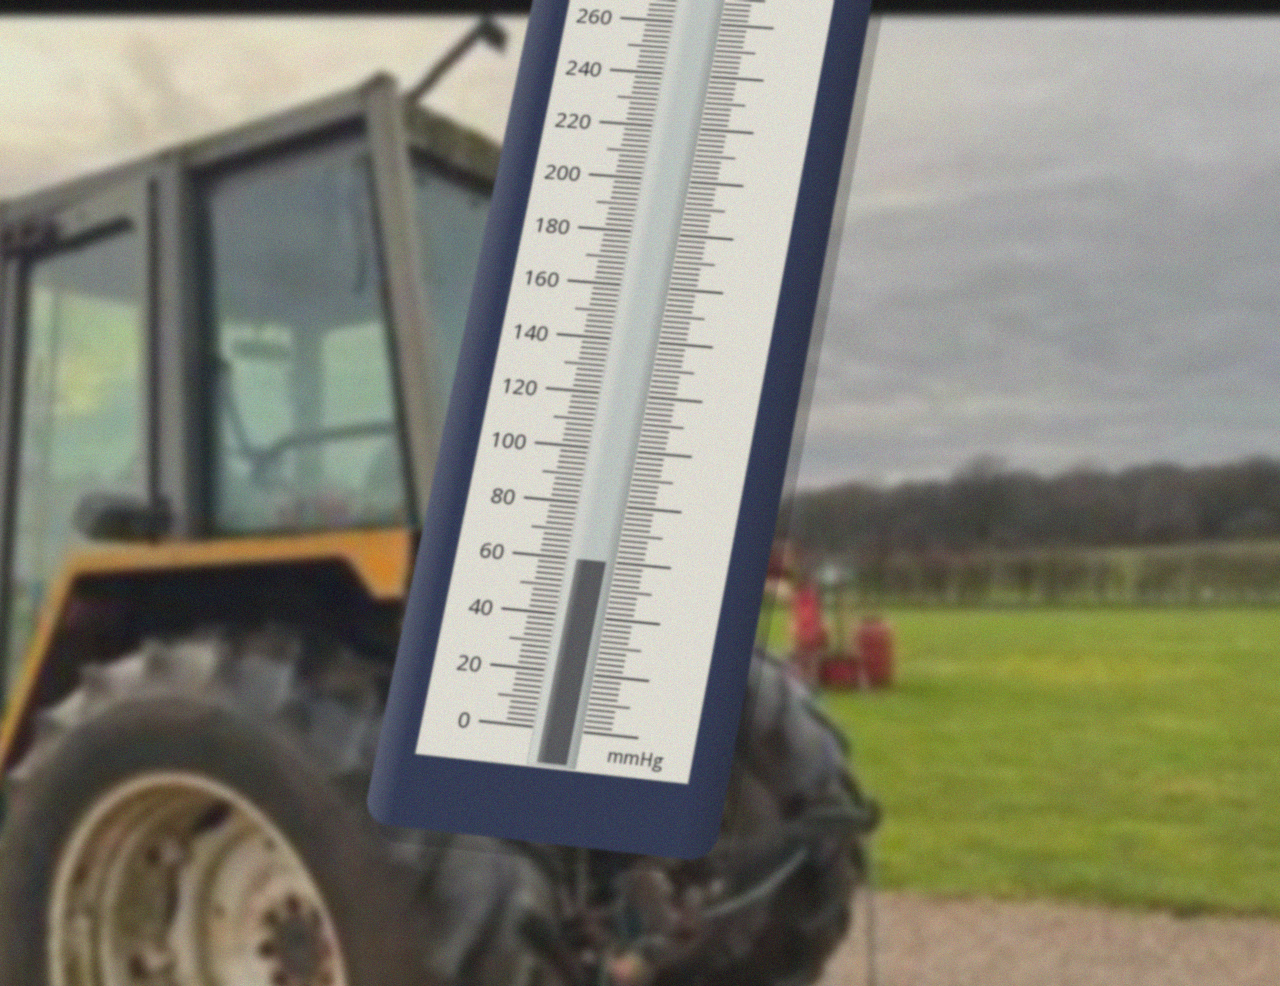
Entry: 60 mmHg
